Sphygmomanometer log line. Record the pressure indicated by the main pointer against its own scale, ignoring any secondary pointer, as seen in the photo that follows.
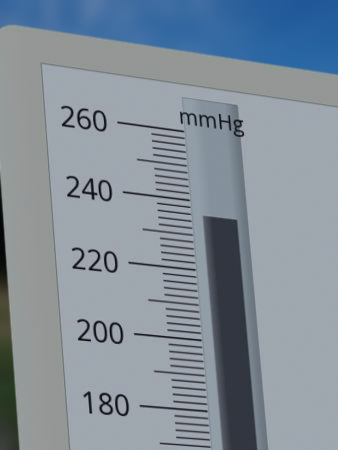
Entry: 236 mmHg
